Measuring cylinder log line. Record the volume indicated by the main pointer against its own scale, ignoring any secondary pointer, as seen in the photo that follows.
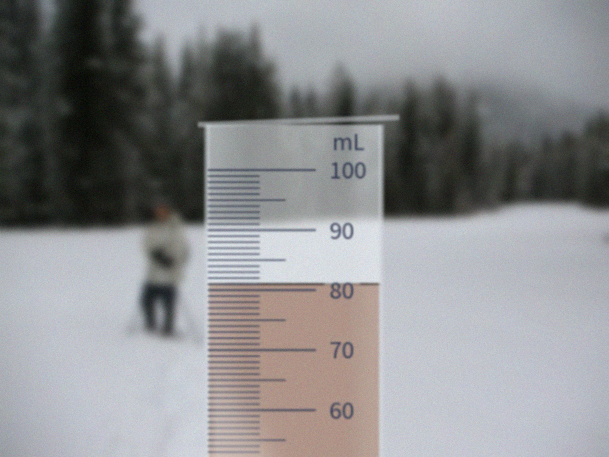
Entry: 81 mL
